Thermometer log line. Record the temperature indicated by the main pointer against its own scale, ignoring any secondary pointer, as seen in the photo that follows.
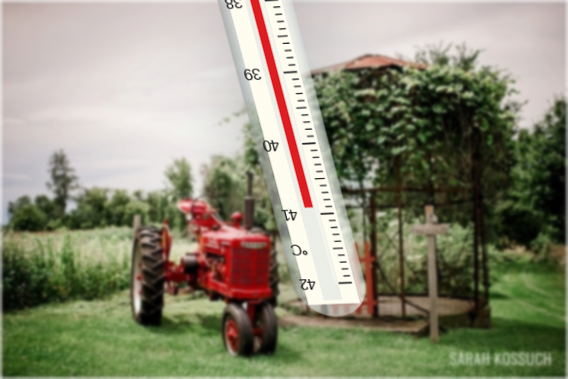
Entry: 40.9 °C
